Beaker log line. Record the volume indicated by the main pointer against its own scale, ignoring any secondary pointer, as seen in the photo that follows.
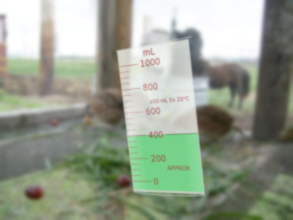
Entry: 400 mL
